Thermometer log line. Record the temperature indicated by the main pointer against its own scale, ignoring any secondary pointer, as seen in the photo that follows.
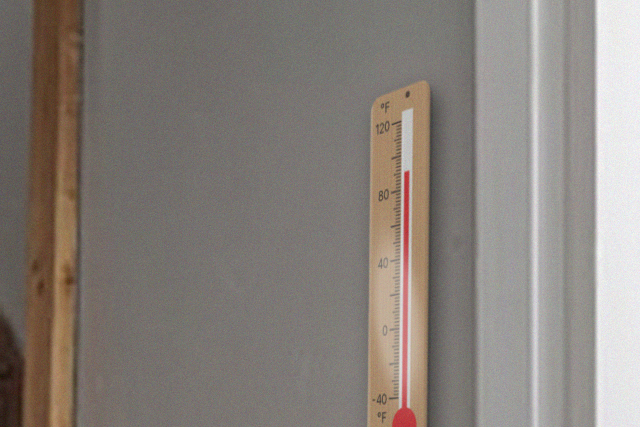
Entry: 90 °F
